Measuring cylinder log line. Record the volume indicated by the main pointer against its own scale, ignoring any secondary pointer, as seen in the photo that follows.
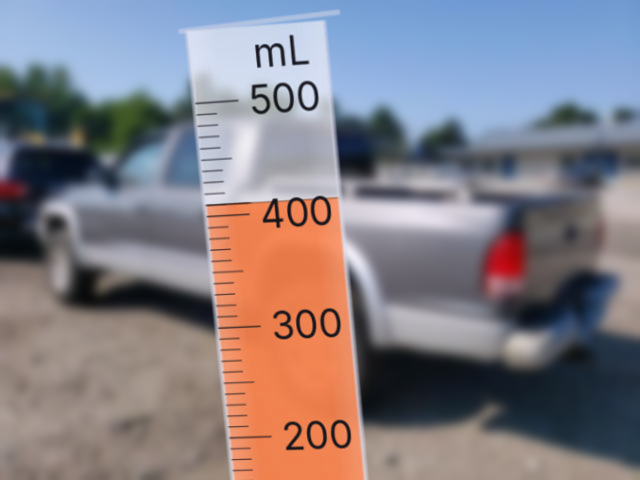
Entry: 410 mL
